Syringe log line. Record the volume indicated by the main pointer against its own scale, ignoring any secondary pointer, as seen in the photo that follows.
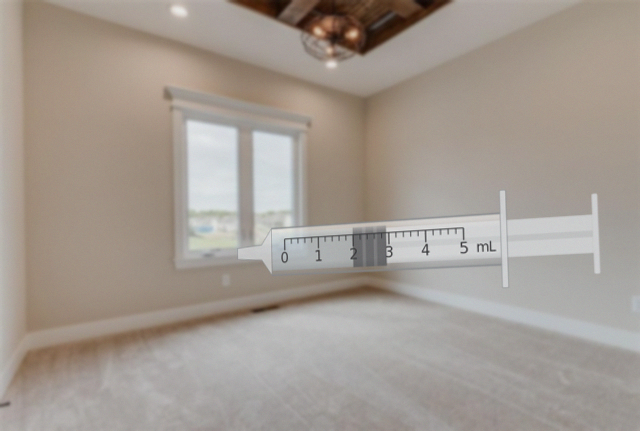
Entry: 2 mL
